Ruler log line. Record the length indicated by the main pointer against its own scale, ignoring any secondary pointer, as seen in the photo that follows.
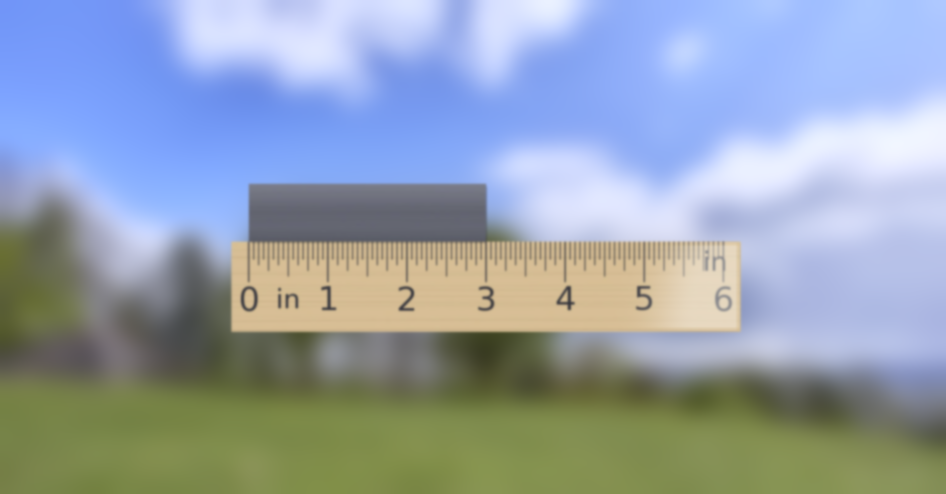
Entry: 3 in
